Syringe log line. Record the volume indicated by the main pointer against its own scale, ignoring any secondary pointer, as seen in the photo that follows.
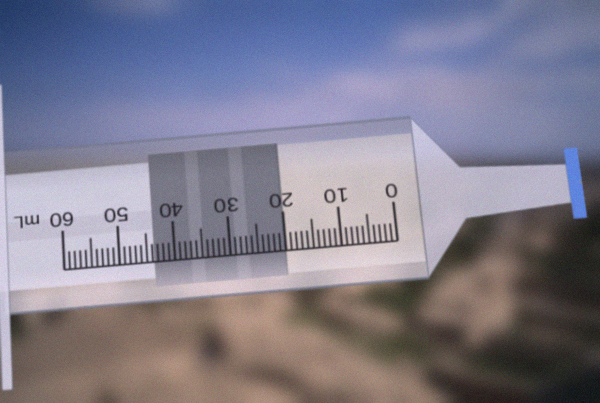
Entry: 20 mL
